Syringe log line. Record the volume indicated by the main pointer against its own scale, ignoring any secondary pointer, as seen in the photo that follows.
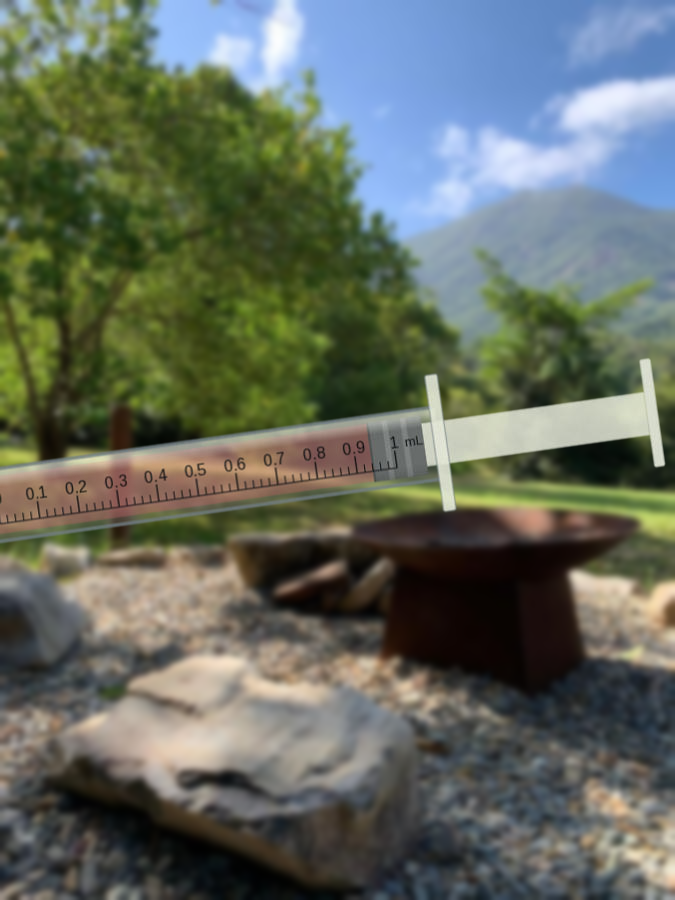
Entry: 0.94 mL
